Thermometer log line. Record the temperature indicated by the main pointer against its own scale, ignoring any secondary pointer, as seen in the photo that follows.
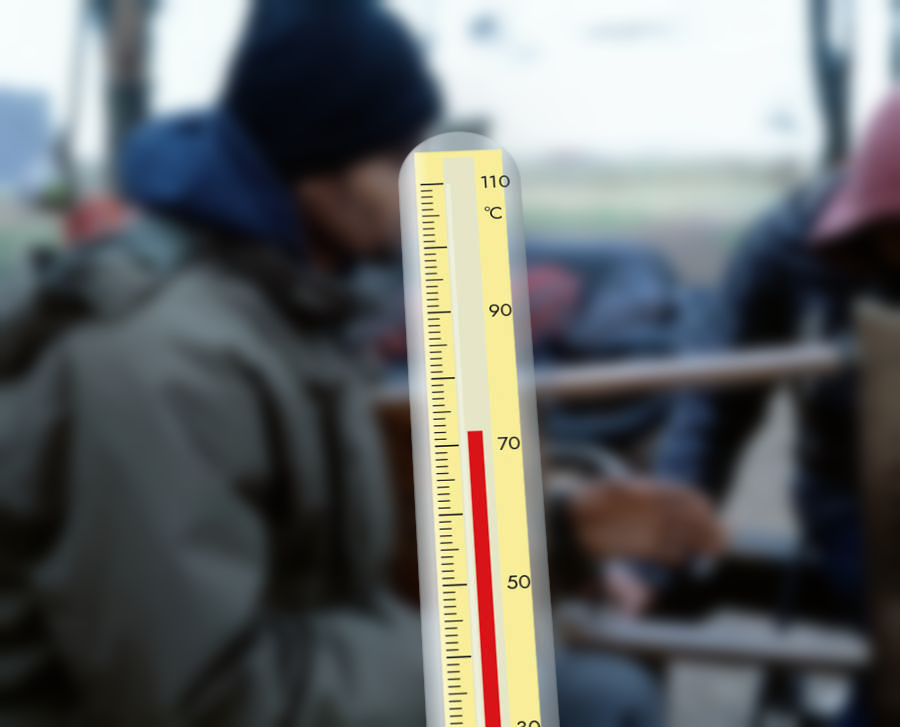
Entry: 72 °C
